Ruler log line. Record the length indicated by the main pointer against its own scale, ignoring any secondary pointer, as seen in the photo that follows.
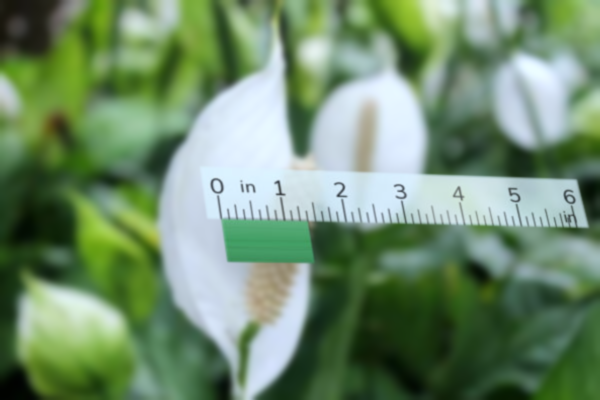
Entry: 1.375 in
